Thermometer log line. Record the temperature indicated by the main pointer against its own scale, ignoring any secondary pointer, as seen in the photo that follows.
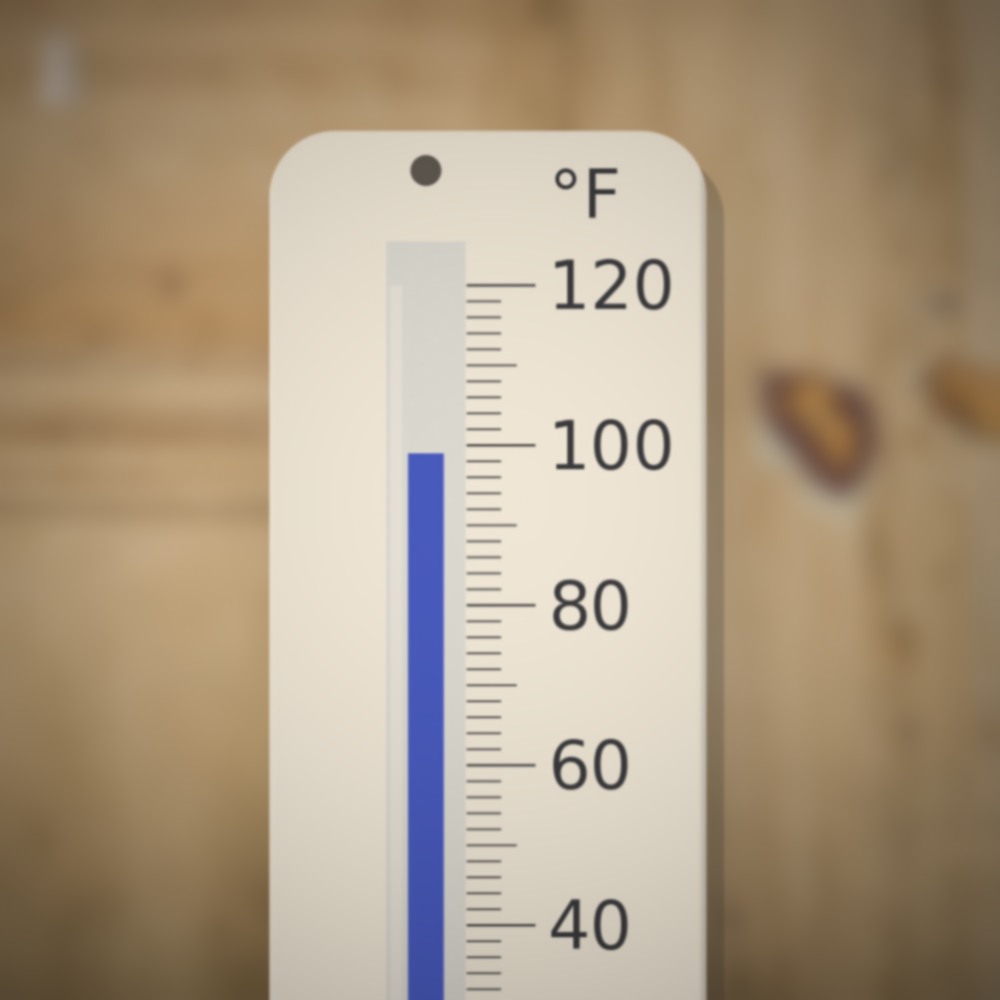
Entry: 99 °F
